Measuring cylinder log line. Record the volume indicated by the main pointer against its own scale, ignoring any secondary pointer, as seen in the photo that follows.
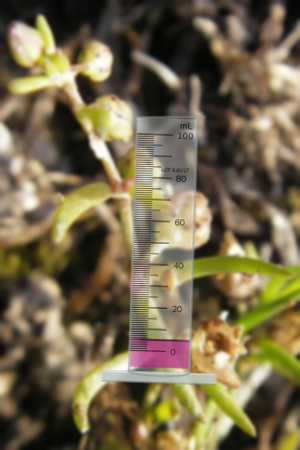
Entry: 5 mL
